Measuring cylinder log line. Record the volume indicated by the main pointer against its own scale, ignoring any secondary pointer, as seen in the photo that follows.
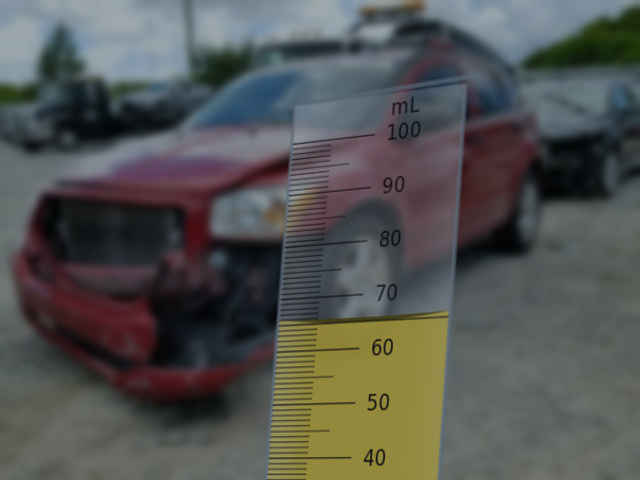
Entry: 65 mL
